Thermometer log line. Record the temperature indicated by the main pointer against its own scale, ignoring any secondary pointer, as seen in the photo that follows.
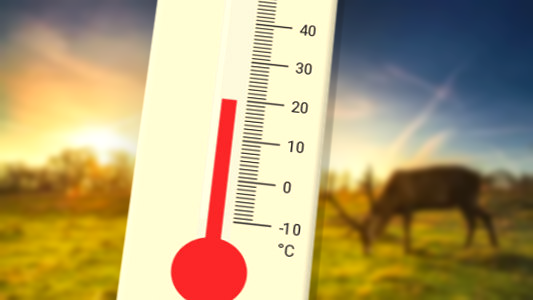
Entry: 20 °C
